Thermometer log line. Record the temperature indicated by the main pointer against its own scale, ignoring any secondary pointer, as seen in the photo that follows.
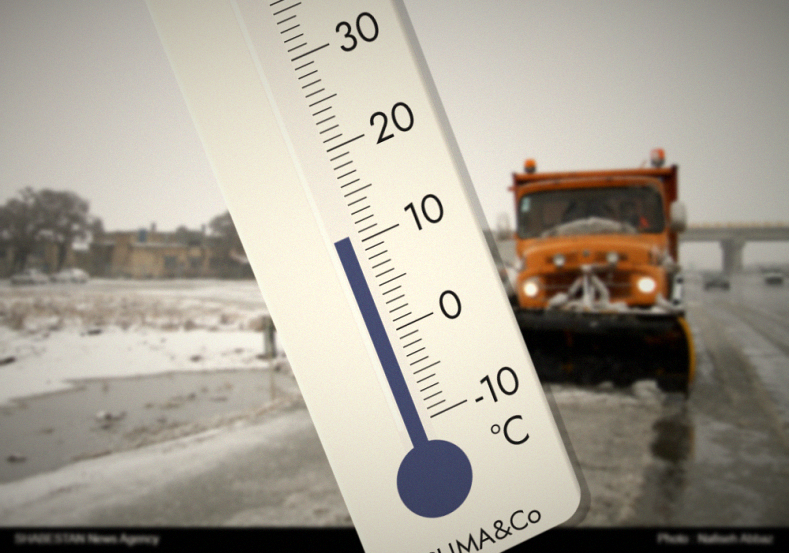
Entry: 11 °C
